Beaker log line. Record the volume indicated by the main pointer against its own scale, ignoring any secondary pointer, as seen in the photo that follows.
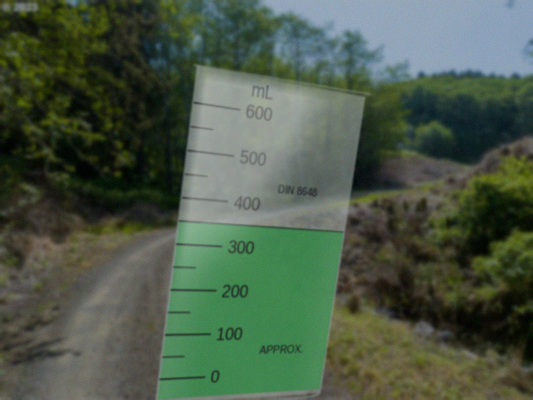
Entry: 350 mL
